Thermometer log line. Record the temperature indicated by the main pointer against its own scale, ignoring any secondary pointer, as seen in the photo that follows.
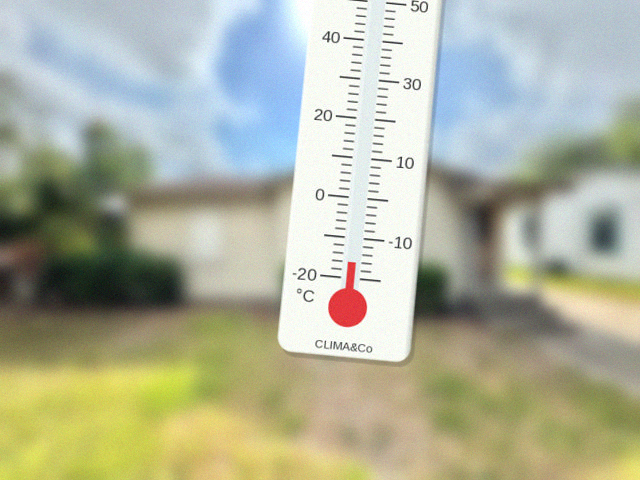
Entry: -16 °C
